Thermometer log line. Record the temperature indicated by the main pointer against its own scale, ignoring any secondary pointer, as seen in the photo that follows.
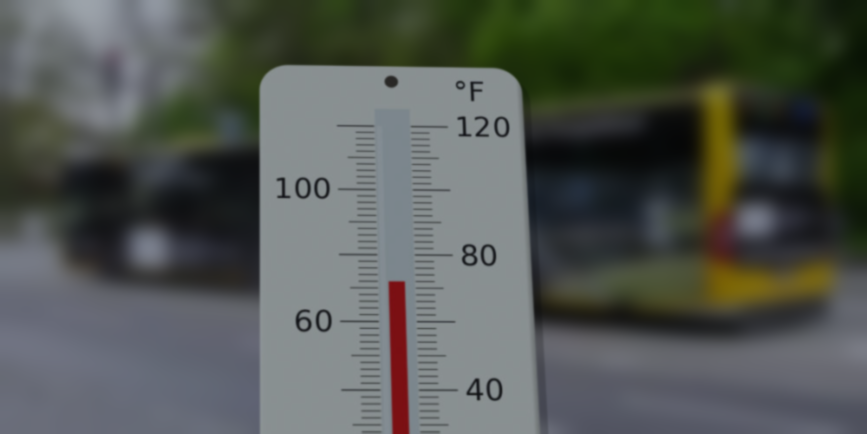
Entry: 72 °F
